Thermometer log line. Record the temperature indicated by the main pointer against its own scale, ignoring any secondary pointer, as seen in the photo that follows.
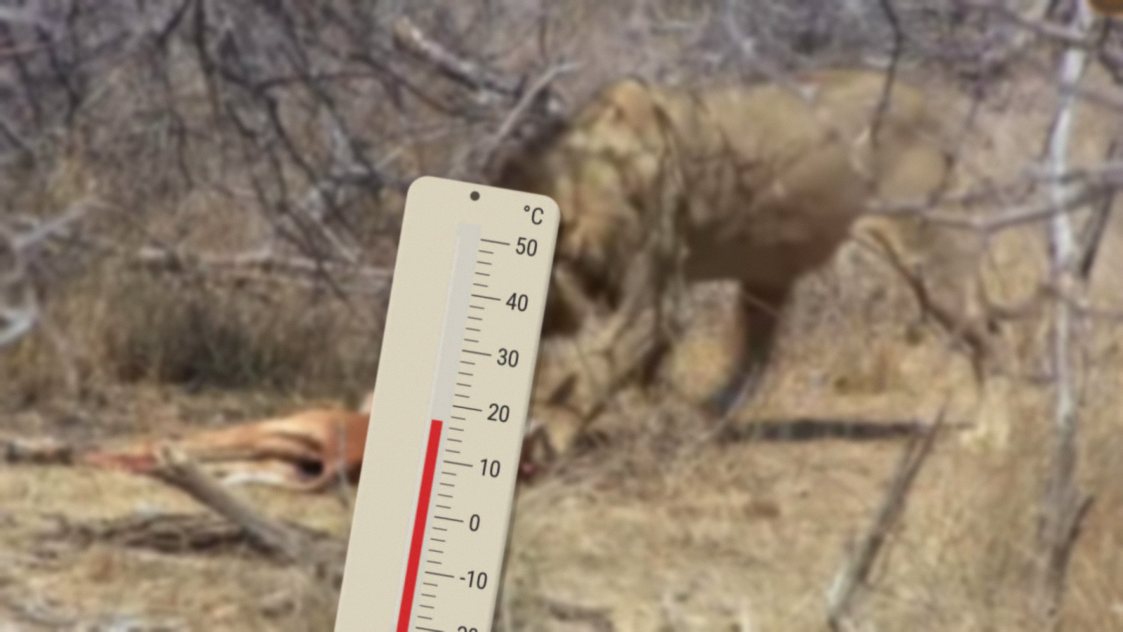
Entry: 17 °C
